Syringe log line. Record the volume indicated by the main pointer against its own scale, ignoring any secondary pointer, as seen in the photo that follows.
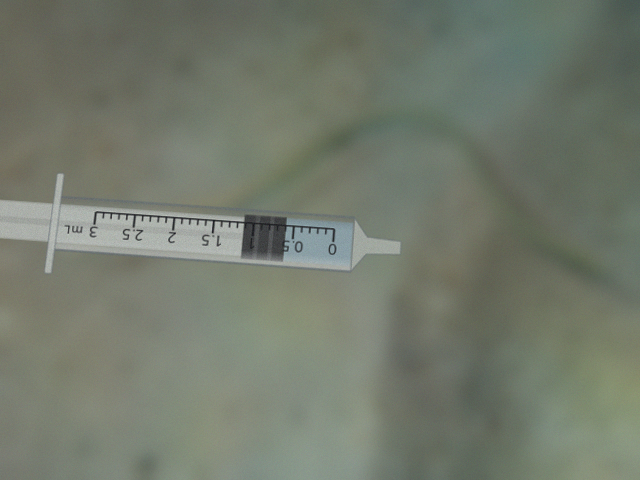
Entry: 0.6 mL
